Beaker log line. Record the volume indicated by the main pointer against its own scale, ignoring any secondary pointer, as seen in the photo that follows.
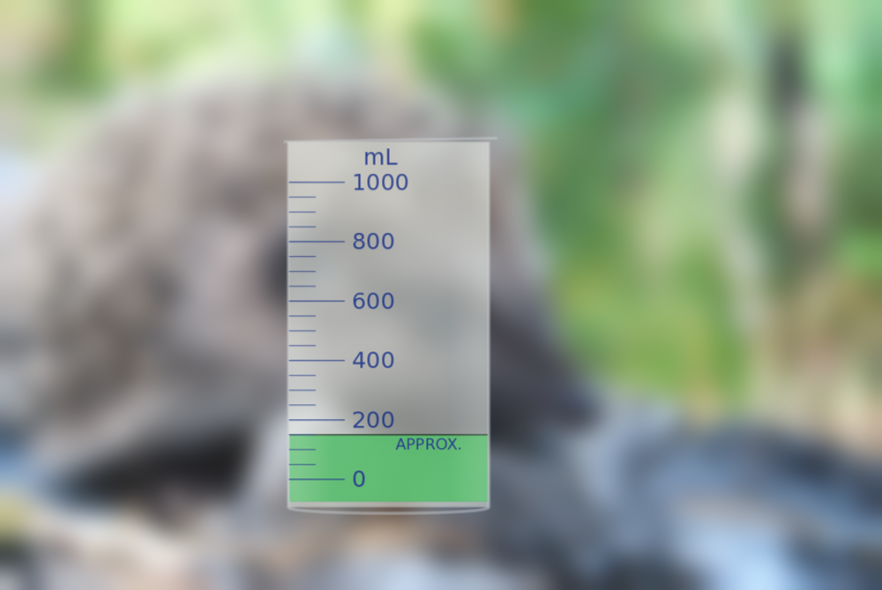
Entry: 150 mL
